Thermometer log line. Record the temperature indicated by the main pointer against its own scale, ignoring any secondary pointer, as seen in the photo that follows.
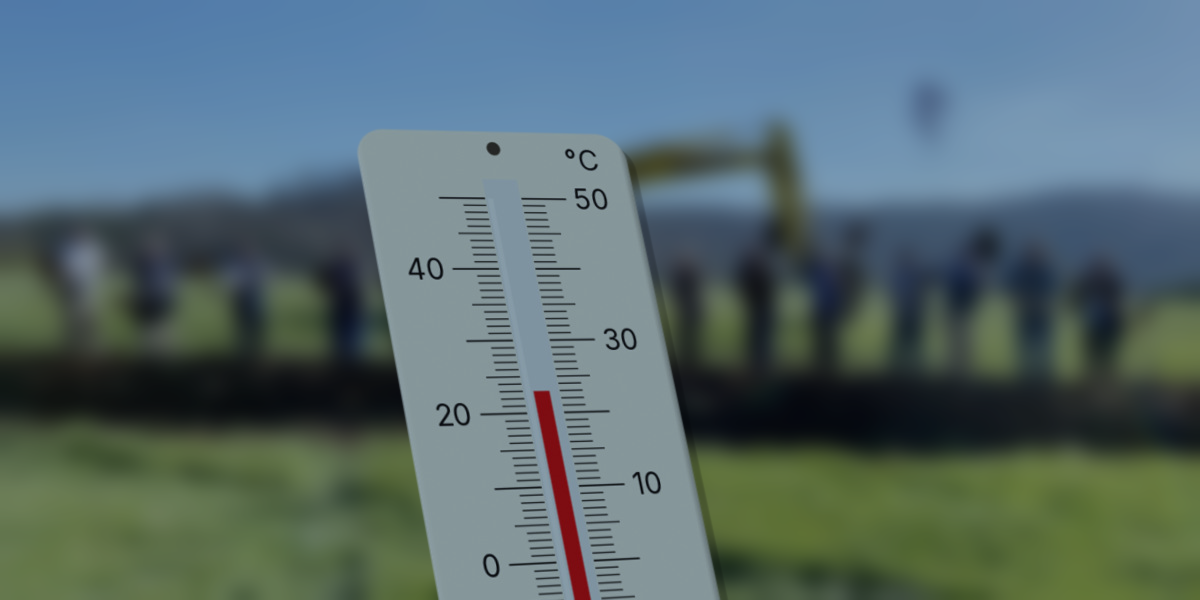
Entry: 23 °C
